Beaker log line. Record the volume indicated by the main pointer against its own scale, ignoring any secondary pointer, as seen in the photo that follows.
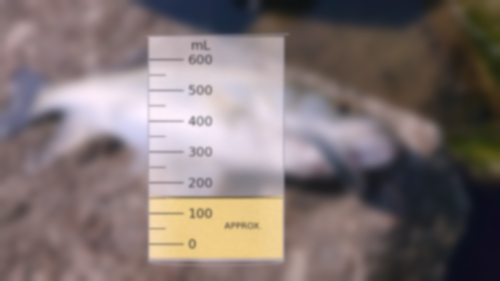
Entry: 150 mL
